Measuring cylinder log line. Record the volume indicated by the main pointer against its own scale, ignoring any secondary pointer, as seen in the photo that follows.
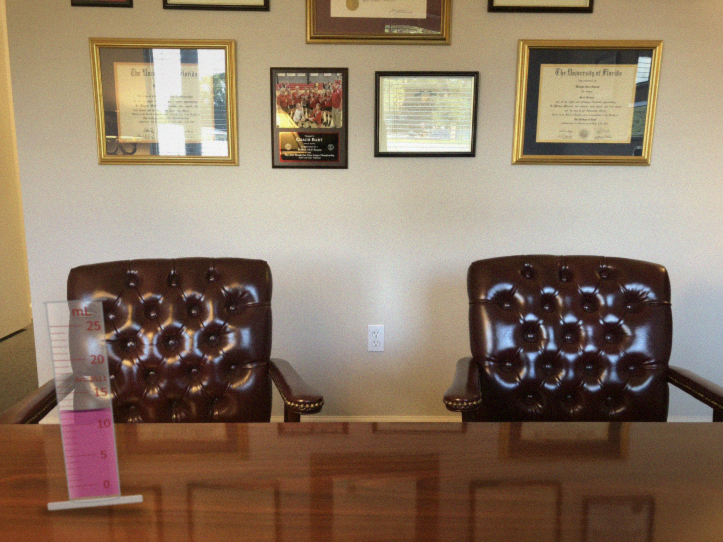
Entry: 12 mL
